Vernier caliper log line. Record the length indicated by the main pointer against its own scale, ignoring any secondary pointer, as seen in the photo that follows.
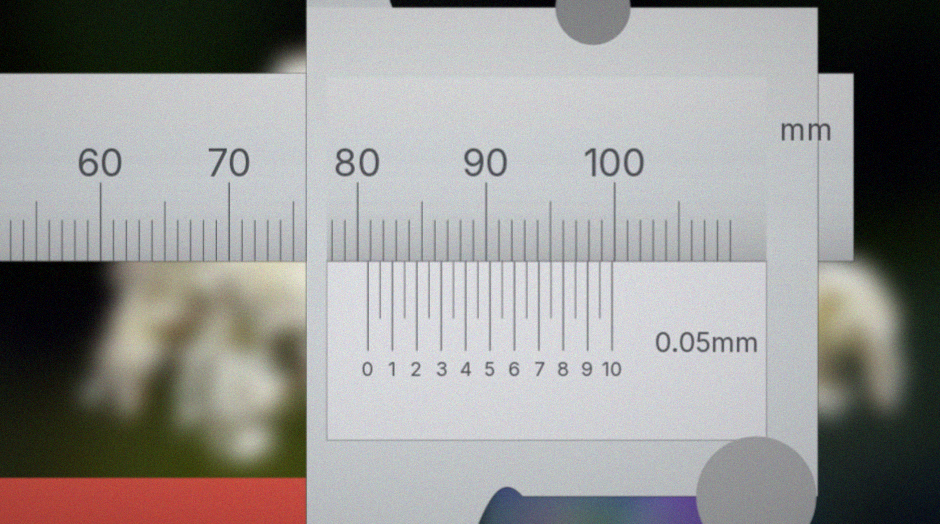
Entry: 80.8 mm
